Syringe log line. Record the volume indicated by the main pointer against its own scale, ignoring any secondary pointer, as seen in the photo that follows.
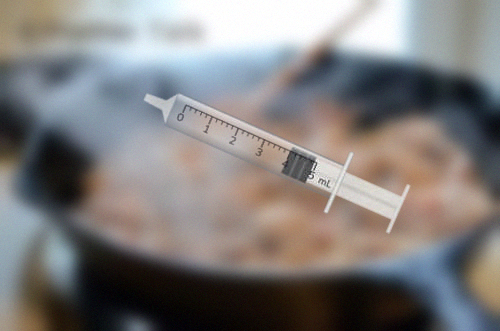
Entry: 4 mL
